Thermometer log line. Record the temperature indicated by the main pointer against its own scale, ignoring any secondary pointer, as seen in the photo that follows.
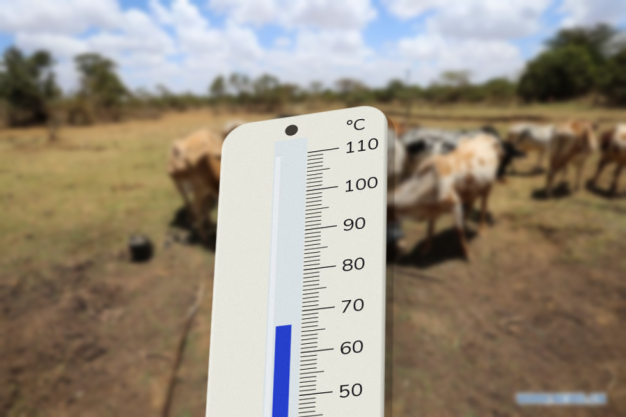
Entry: 67 °C
